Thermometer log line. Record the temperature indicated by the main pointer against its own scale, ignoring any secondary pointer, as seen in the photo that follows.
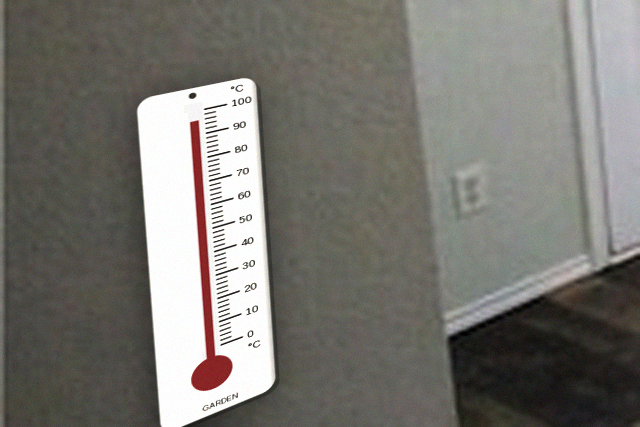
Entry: 96 °C
